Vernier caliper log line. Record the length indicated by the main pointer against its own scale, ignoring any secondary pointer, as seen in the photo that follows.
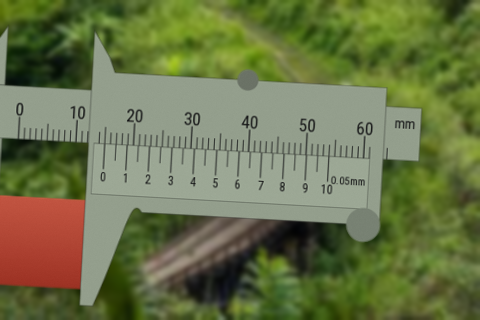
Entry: 15.0 mm
